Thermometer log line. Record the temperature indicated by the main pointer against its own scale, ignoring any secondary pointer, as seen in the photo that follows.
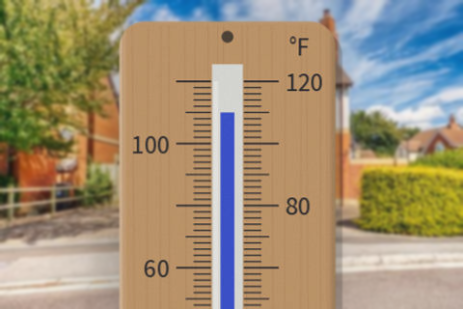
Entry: 110 °F
